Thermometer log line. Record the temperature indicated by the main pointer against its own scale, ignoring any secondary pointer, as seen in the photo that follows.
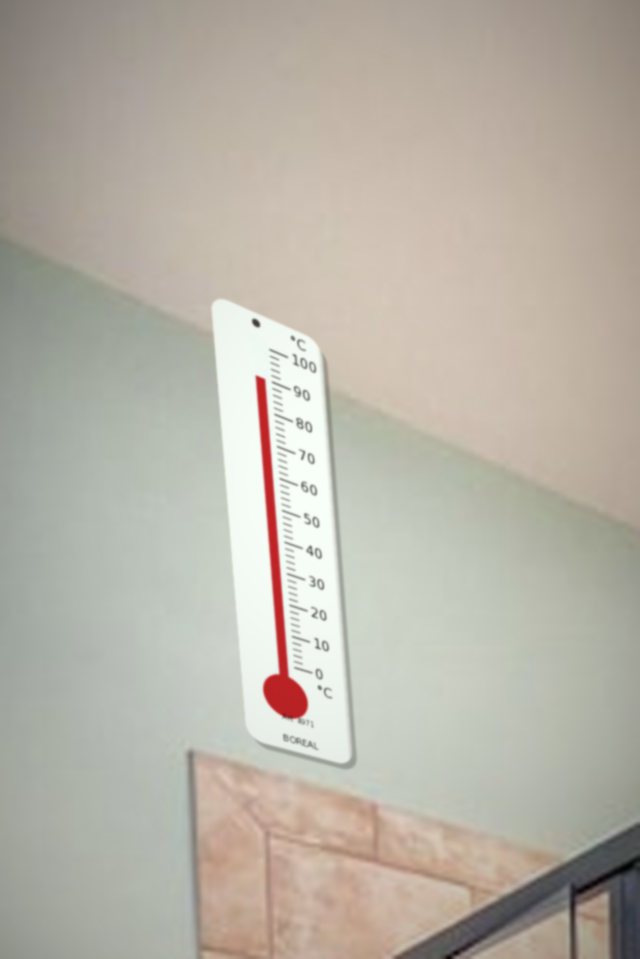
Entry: 90 °C
